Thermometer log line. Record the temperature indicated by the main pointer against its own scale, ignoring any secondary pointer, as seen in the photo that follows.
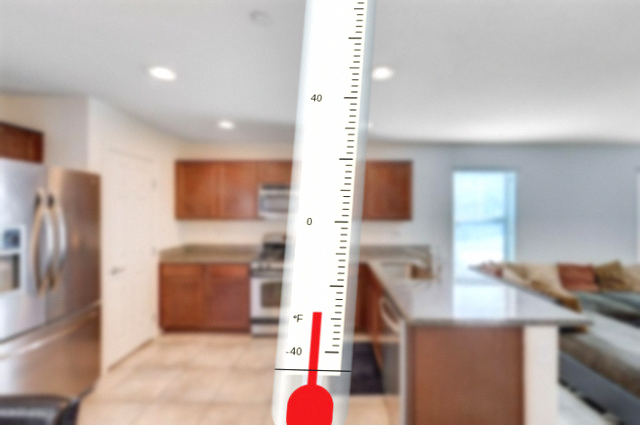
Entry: -28 °F
